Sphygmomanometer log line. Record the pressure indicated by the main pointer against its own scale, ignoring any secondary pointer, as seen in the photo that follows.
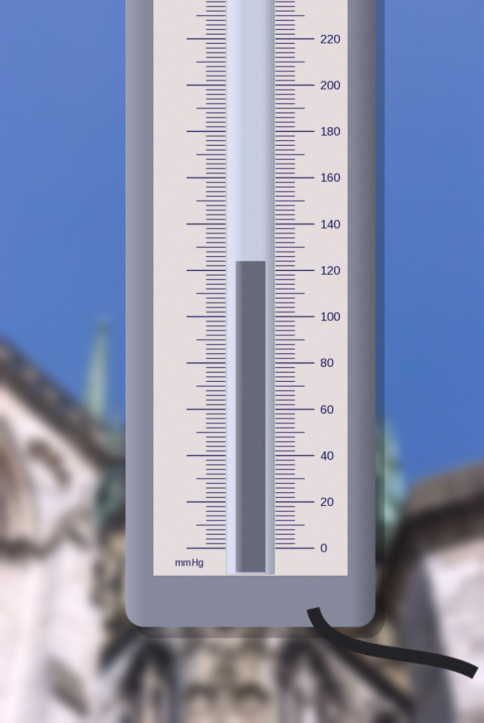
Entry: 124 mmHg
